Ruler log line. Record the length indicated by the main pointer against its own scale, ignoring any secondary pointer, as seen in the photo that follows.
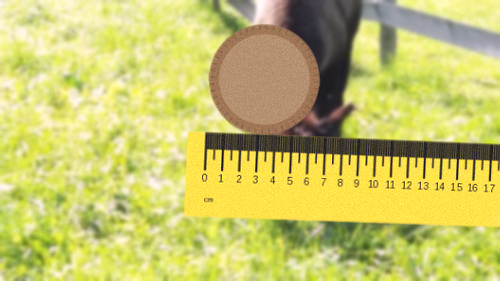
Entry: 6.5 cm
